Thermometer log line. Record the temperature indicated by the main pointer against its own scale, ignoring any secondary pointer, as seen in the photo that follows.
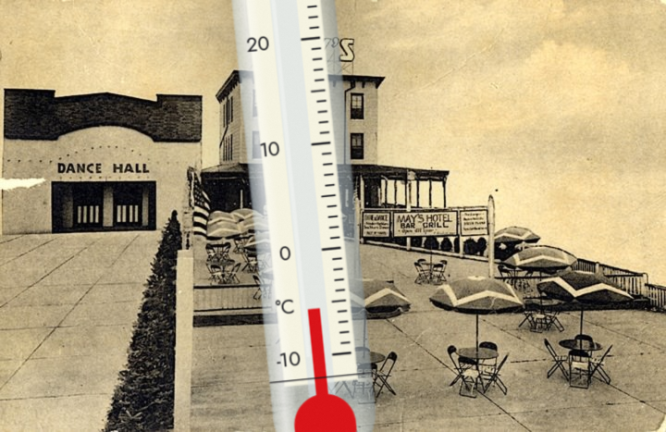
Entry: -5.5 °C
